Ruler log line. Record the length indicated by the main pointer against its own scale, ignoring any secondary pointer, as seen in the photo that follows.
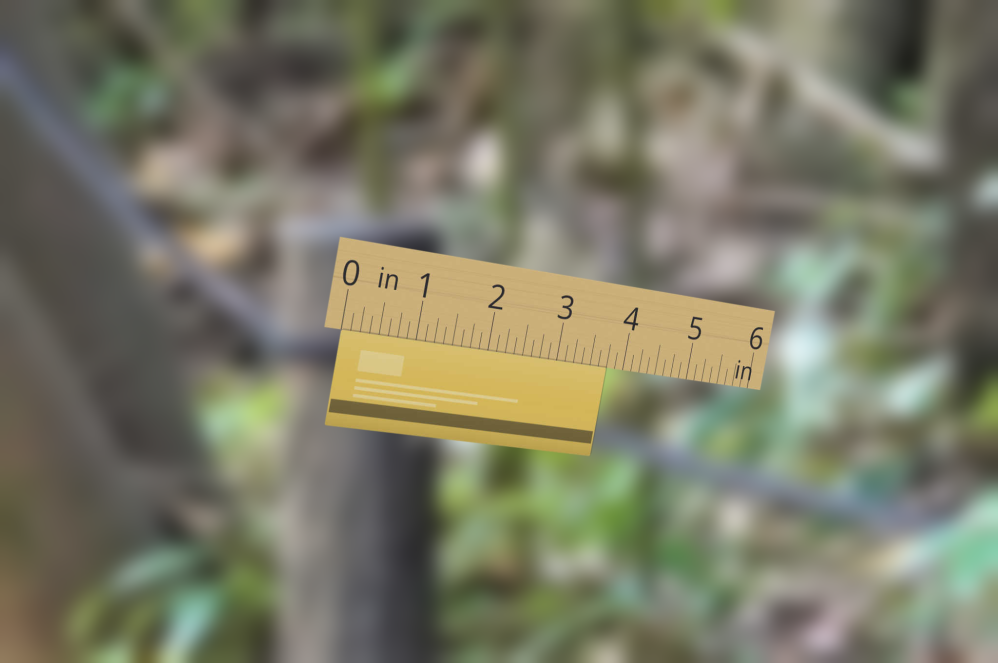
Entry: 3.75 in
